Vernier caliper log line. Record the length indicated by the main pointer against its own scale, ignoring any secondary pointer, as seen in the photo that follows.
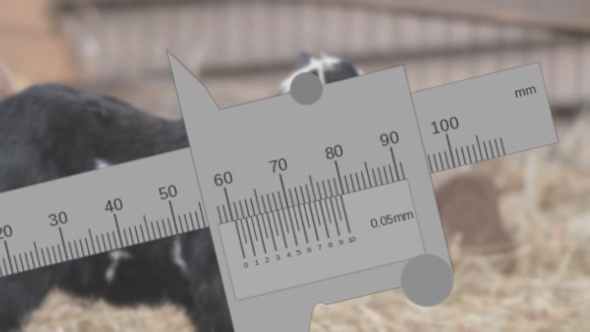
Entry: 60.5 mm
